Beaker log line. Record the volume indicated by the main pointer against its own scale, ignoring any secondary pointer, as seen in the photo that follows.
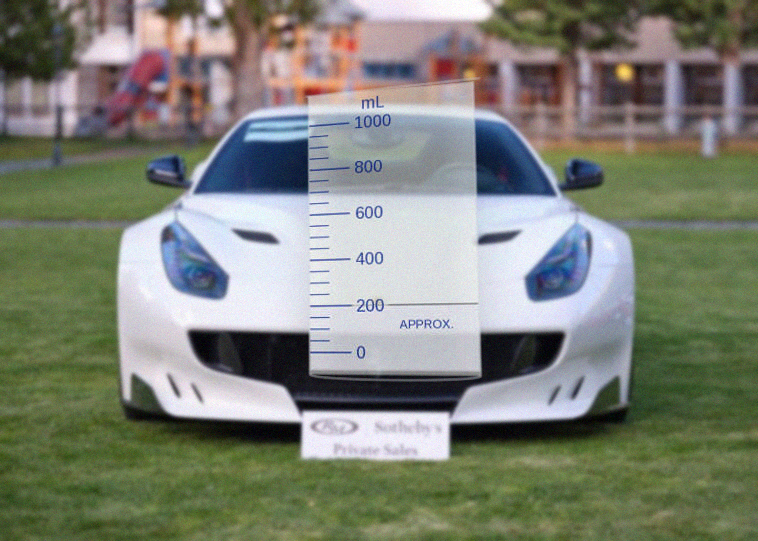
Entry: 200 mL
